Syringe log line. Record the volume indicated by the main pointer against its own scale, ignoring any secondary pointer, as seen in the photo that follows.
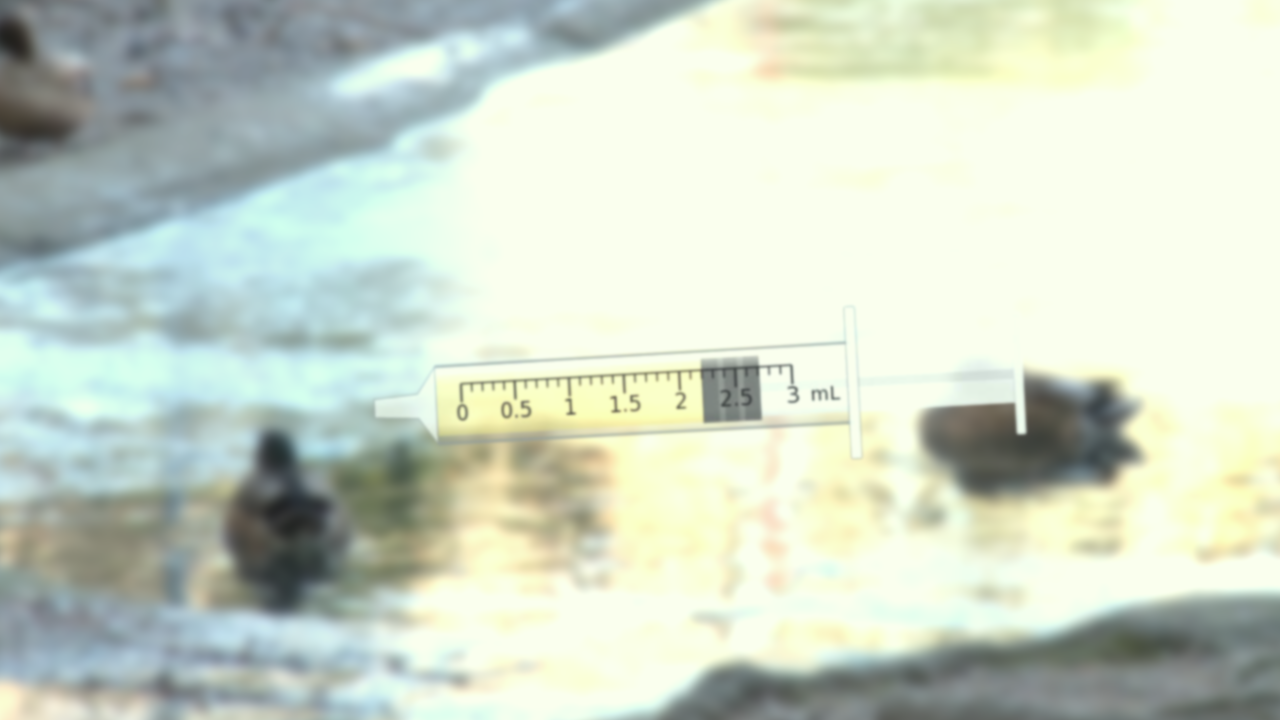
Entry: 2.2 mL
